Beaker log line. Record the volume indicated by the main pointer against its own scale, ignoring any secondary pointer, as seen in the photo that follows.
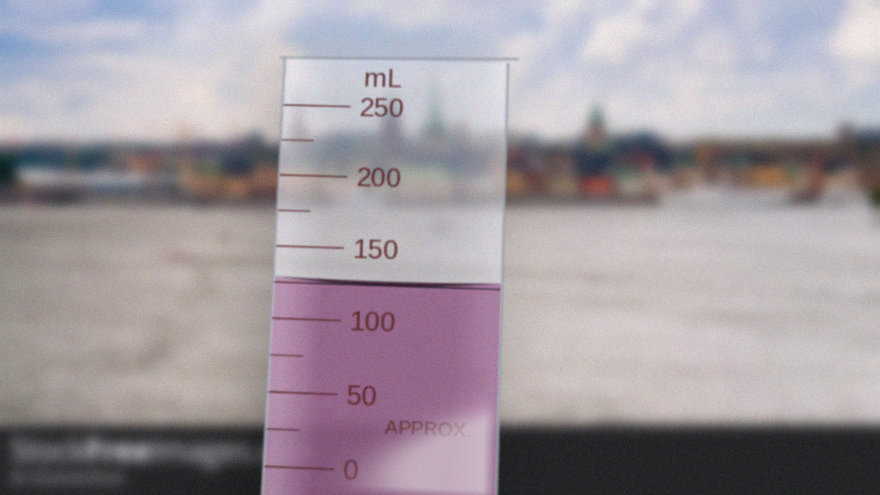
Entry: 125 mL
